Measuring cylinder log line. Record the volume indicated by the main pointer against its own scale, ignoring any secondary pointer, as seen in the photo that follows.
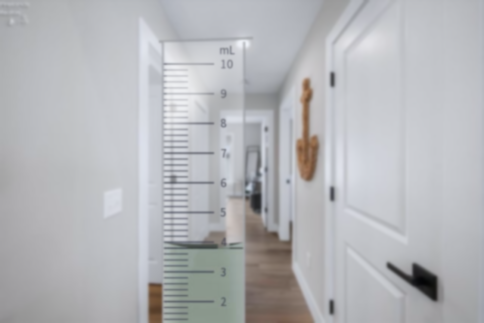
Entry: 3.8 mL
